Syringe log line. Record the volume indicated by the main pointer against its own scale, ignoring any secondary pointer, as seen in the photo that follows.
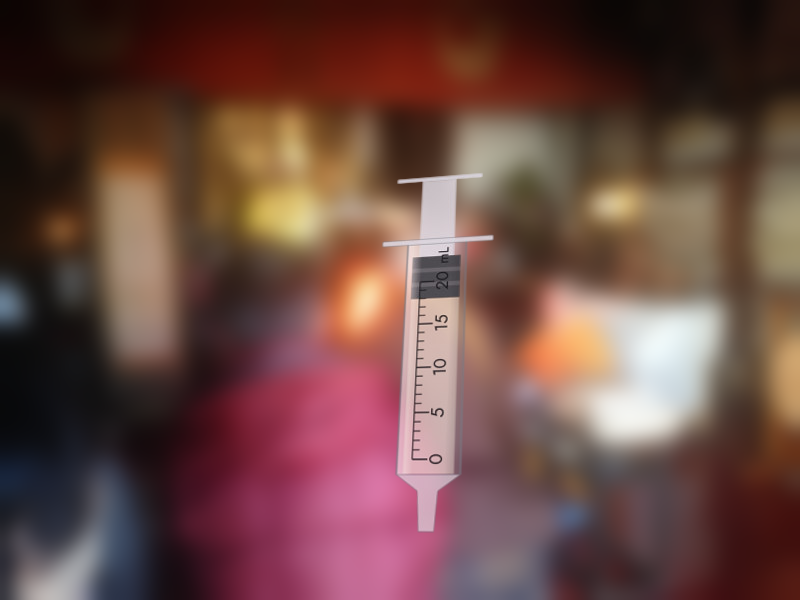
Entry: 18 mL
